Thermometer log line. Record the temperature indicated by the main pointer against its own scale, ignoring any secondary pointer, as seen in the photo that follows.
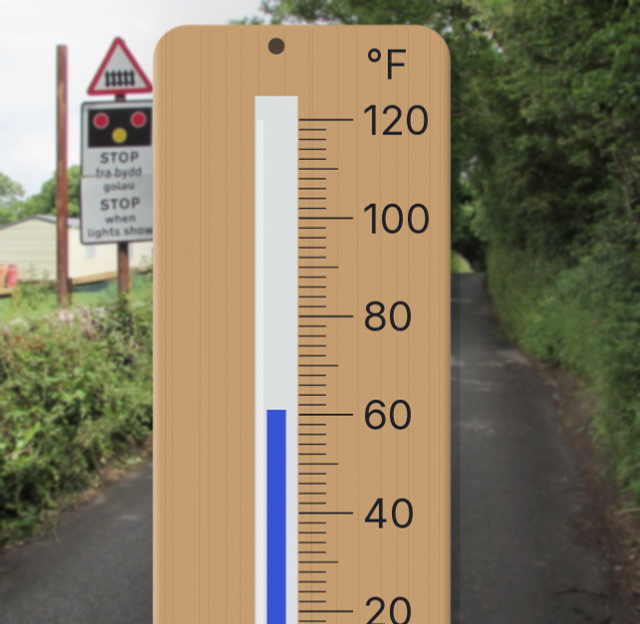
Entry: 61 °F
